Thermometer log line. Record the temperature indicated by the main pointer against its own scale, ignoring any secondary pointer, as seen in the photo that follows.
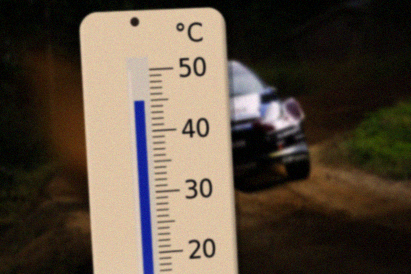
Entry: 45 °C
